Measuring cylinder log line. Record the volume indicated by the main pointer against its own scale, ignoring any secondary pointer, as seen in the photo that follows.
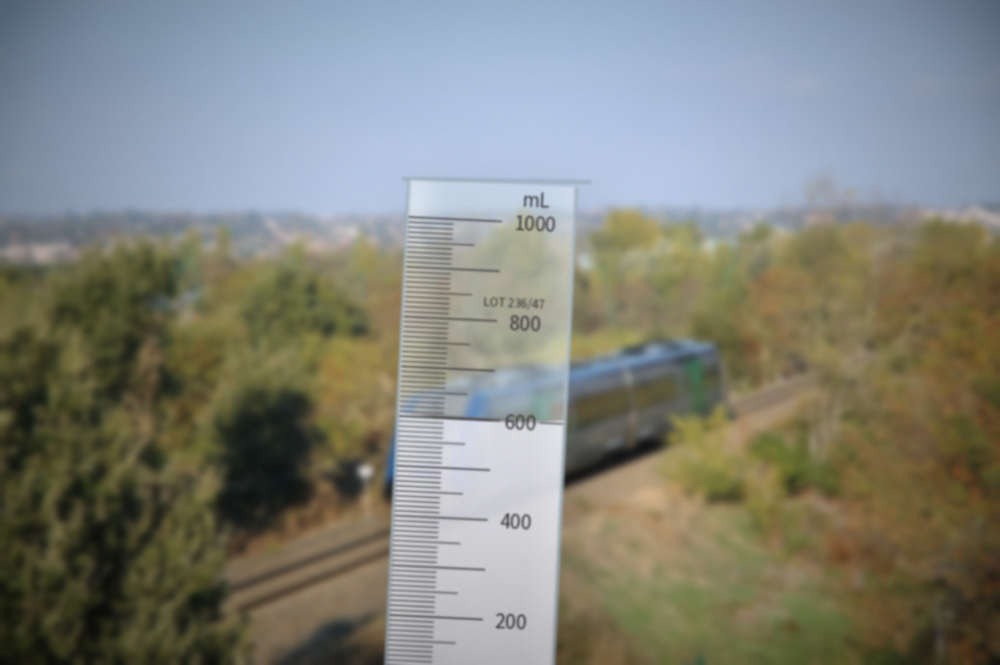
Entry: 600 mL
